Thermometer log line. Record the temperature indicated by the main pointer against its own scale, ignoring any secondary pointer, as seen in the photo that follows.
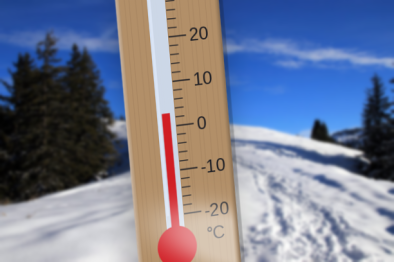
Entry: 3 °C
